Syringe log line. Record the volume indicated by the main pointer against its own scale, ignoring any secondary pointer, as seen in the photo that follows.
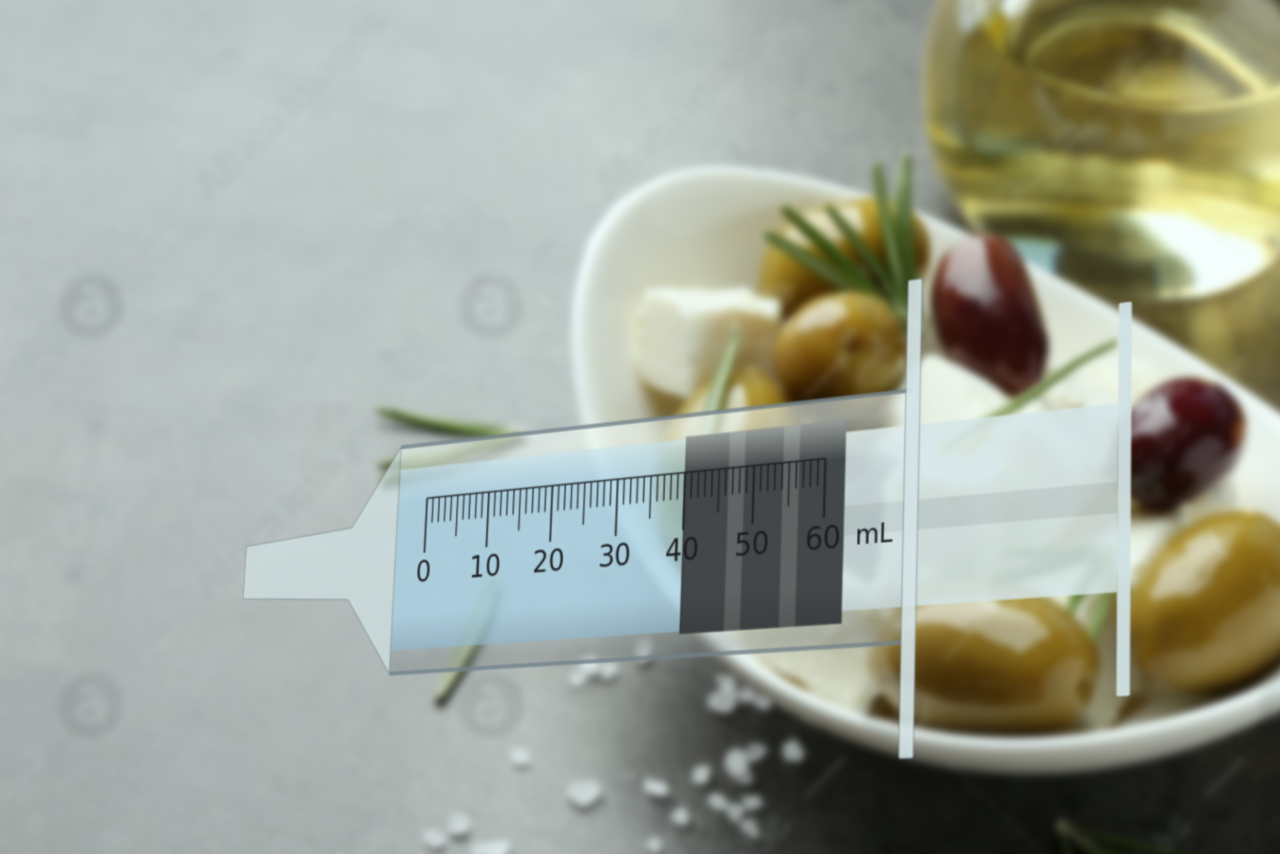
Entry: 40 mL
